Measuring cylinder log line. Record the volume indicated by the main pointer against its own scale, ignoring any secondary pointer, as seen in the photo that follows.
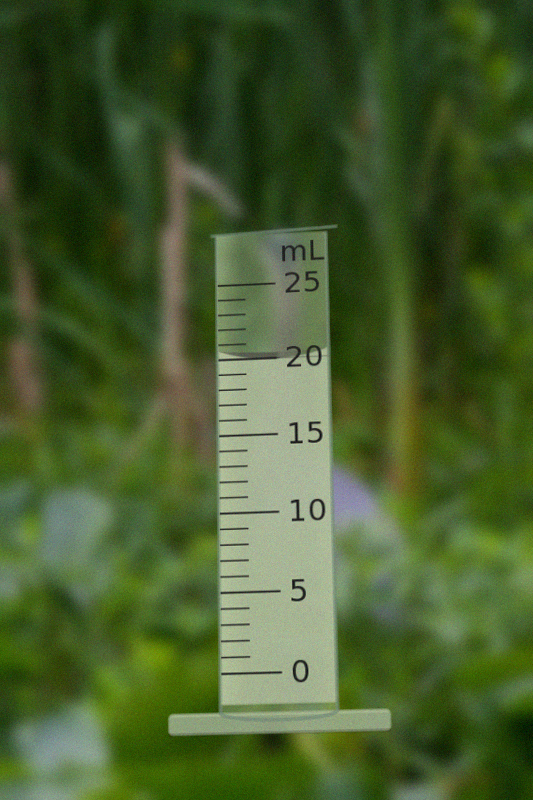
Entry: 20 mL
